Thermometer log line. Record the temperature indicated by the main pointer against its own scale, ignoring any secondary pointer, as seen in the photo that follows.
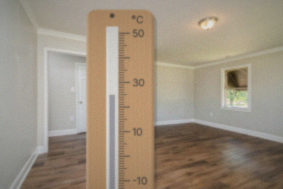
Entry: 25 °C
